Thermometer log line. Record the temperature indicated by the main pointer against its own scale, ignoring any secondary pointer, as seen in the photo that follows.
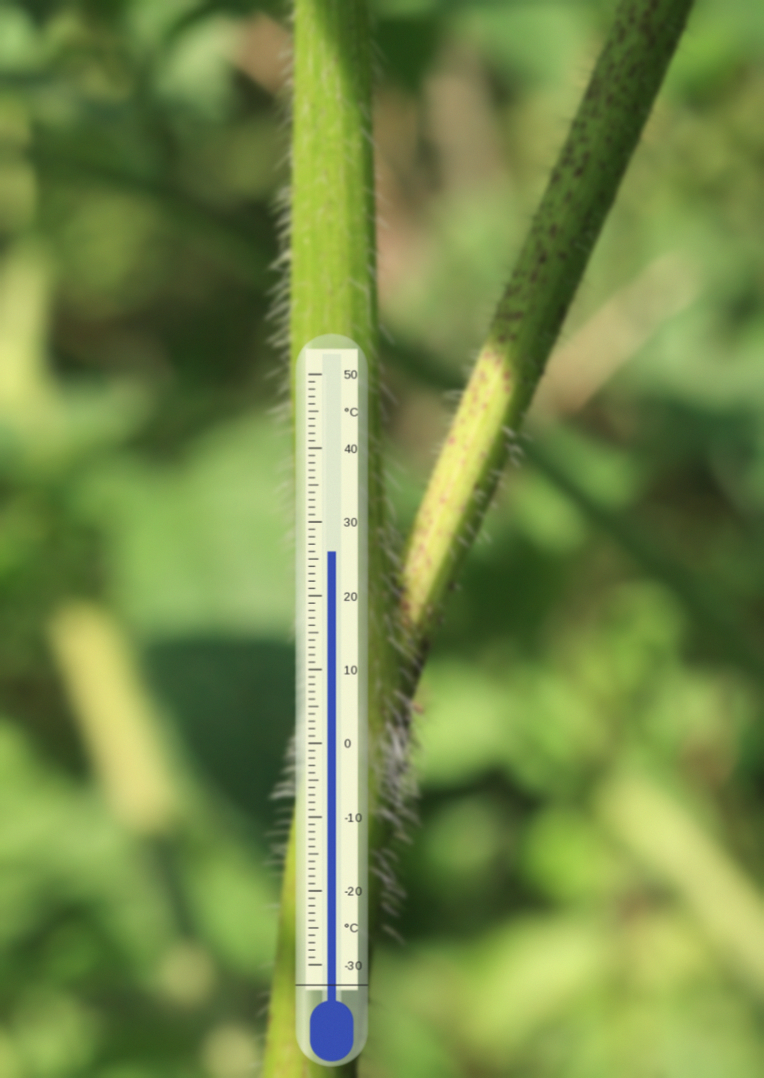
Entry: 26 °C
